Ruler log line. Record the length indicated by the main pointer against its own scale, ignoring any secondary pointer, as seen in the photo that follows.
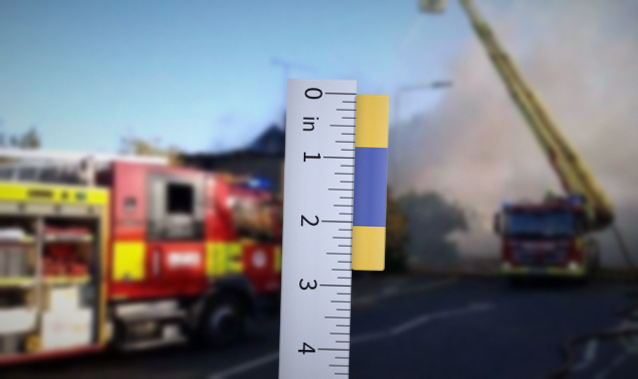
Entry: 2.75 in
